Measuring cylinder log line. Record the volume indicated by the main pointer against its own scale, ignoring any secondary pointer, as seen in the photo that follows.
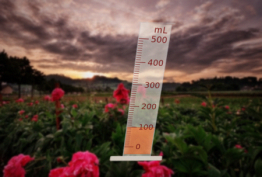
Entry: 100 mL
